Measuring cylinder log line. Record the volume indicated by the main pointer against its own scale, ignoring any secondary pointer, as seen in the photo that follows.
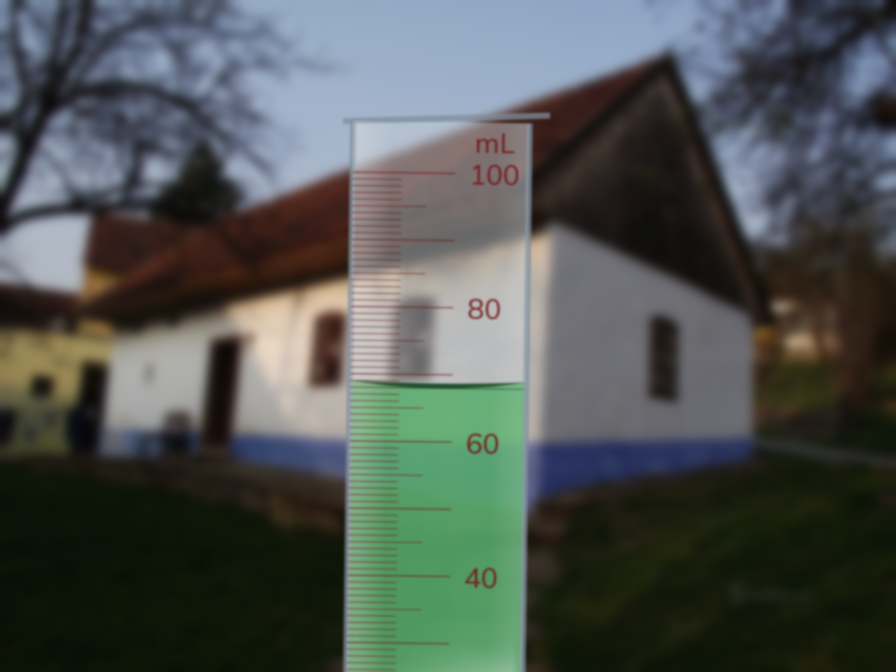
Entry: 68 mL
